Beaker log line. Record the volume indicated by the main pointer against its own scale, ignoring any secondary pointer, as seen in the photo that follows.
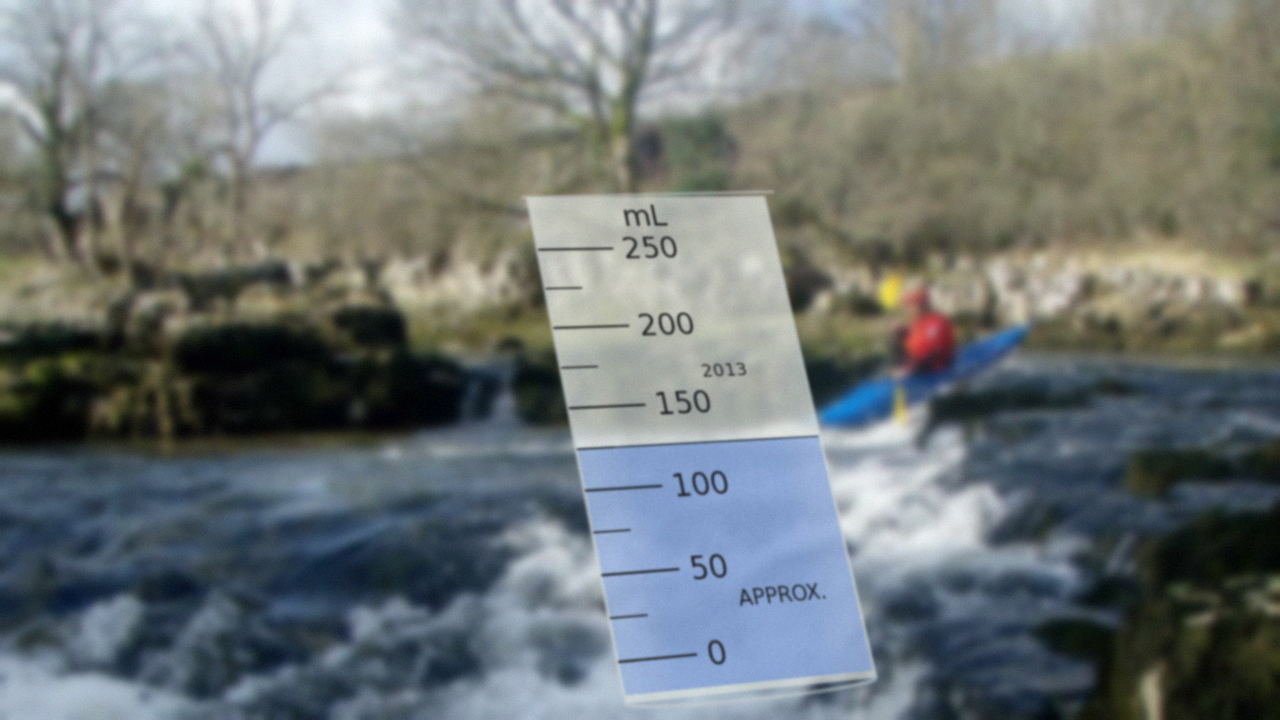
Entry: 125 mL
